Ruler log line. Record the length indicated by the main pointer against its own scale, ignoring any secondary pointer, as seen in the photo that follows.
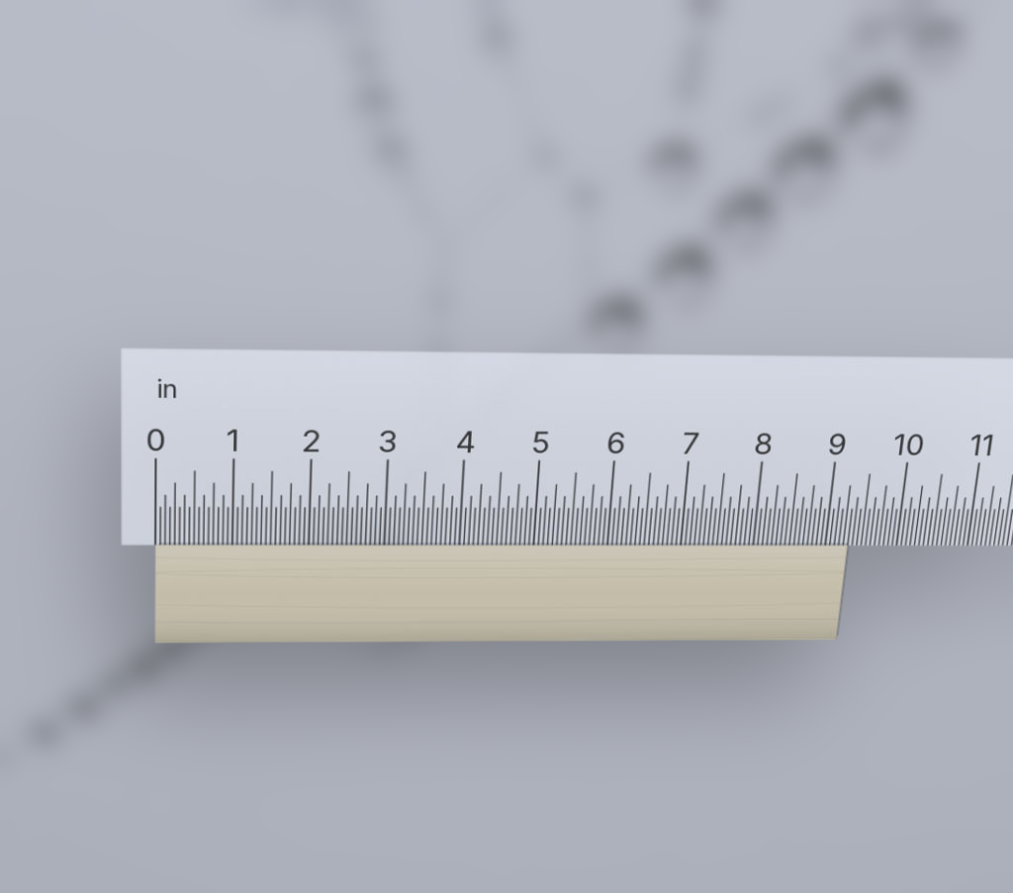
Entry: 9.3125 in
